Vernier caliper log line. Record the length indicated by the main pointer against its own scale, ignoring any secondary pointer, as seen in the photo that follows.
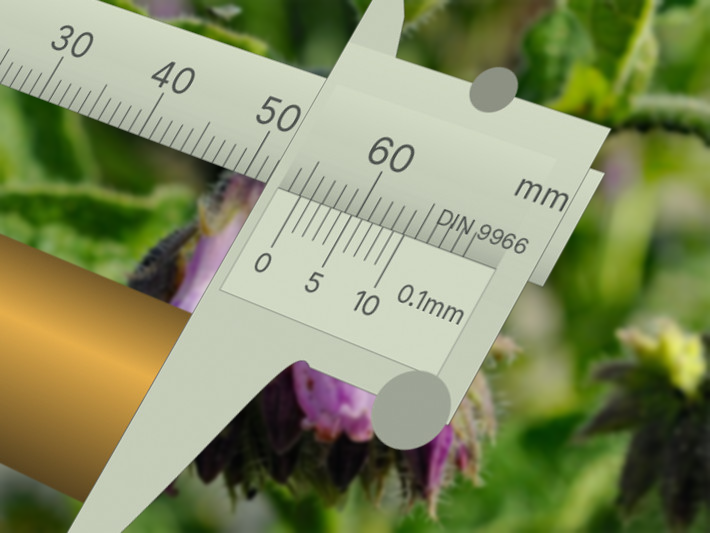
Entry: 55.1 mm
